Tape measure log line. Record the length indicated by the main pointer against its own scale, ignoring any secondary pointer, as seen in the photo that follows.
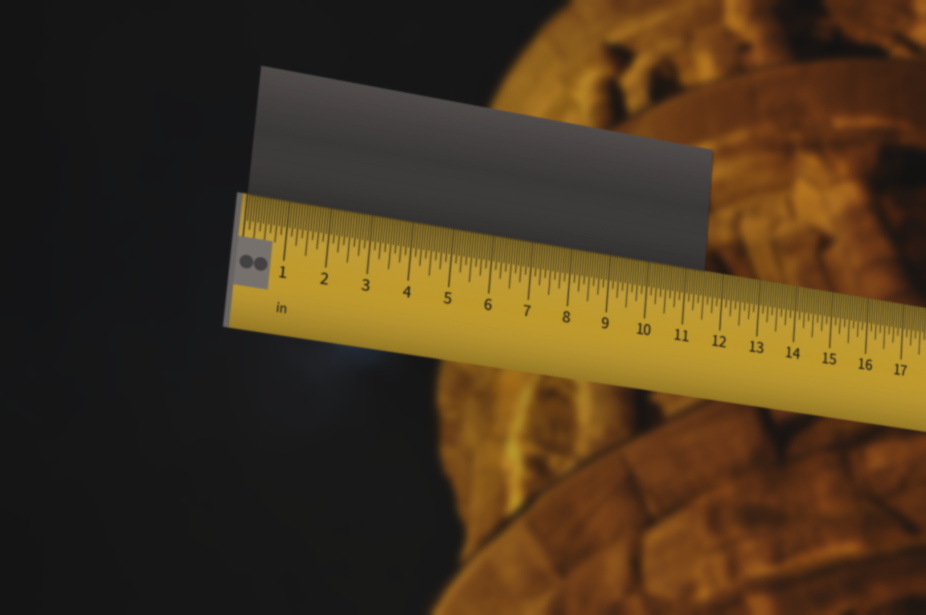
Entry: 11.5 in
